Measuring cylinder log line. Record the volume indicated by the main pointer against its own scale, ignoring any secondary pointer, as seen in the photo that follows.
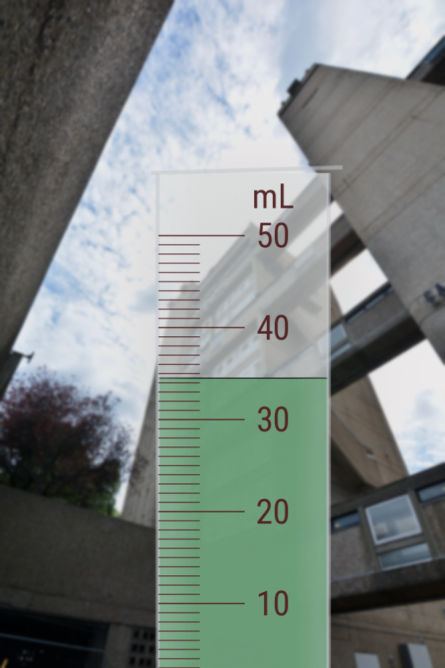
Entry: 34.5 mL
